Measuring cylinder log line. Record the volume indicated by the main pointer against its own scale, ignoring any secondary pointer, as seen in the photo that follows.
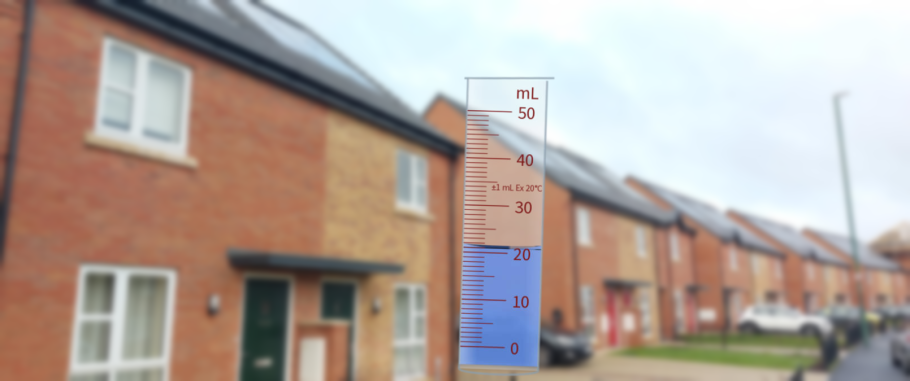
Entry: 21 mL
